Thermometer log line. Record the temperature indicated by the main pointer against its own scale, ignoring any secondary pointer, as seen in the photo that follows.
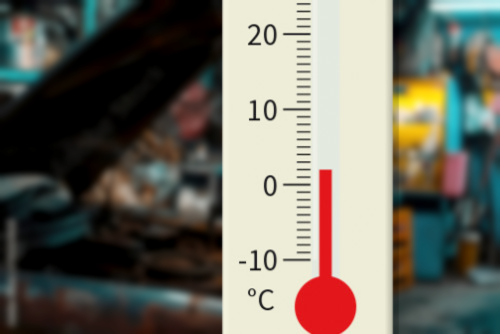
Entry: 2 °C
